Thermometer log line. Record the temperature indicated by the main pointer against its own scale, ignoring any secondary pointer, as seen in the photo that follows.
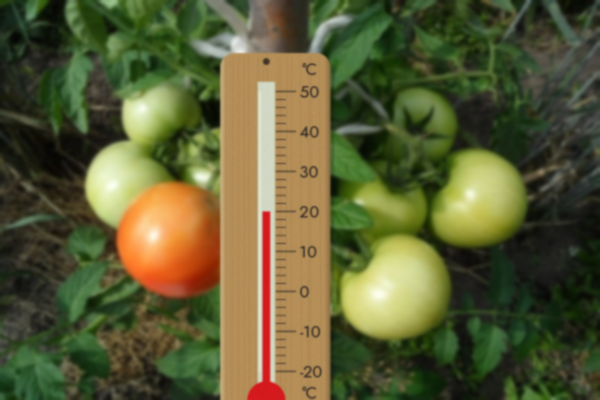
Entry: 20 °C
